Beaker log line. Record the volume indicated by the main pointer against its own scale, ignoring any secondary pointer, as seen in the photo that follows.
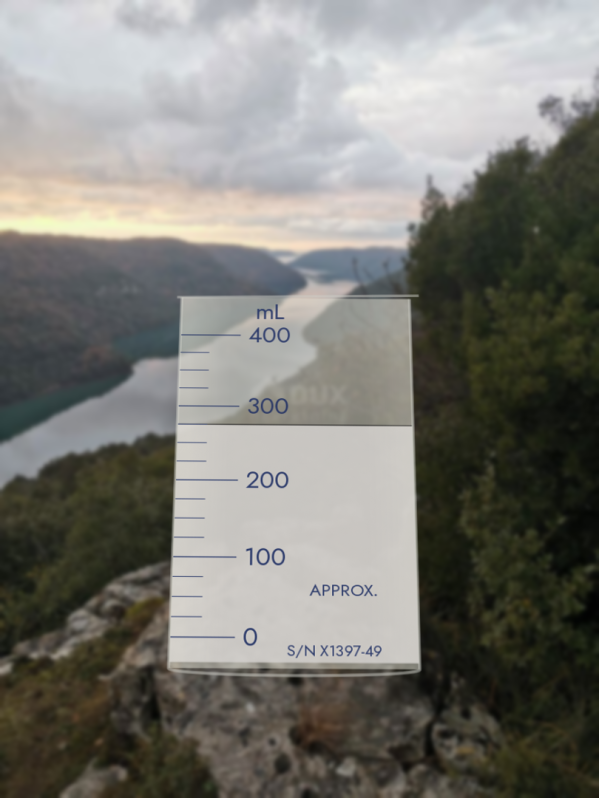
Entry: 275 mL
